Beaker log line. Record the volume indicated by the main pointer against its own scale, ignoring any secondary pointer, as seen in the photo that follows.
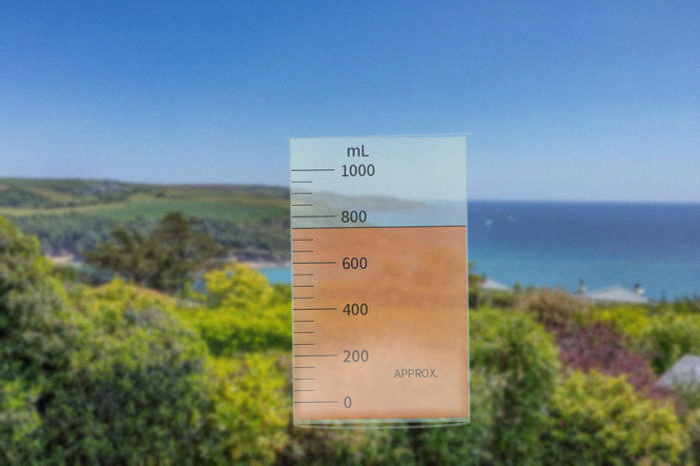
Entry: 750 mL
